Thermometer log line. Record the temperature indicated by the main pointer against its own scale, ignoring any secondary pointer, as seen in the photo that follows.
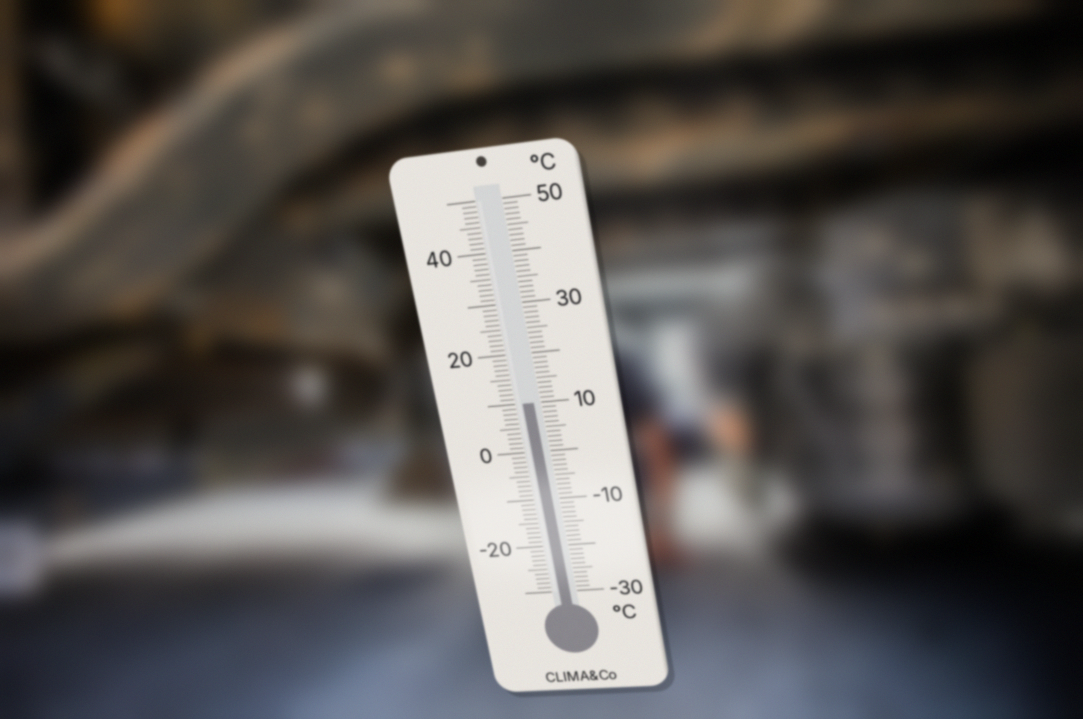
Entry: 10 °C
